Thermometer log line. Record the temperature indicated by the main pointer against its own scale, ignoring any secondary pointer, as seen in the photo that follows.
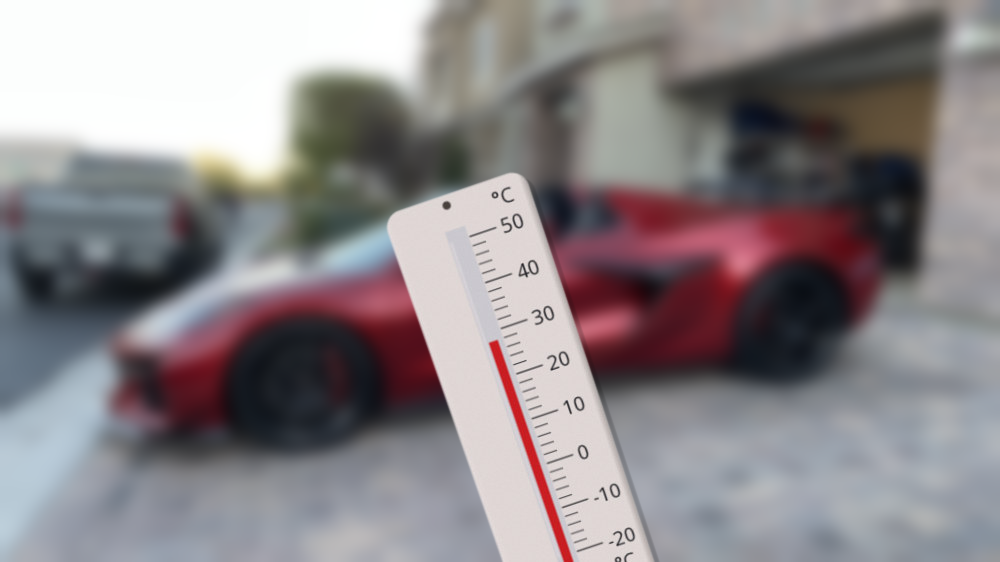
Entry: 28 °C
